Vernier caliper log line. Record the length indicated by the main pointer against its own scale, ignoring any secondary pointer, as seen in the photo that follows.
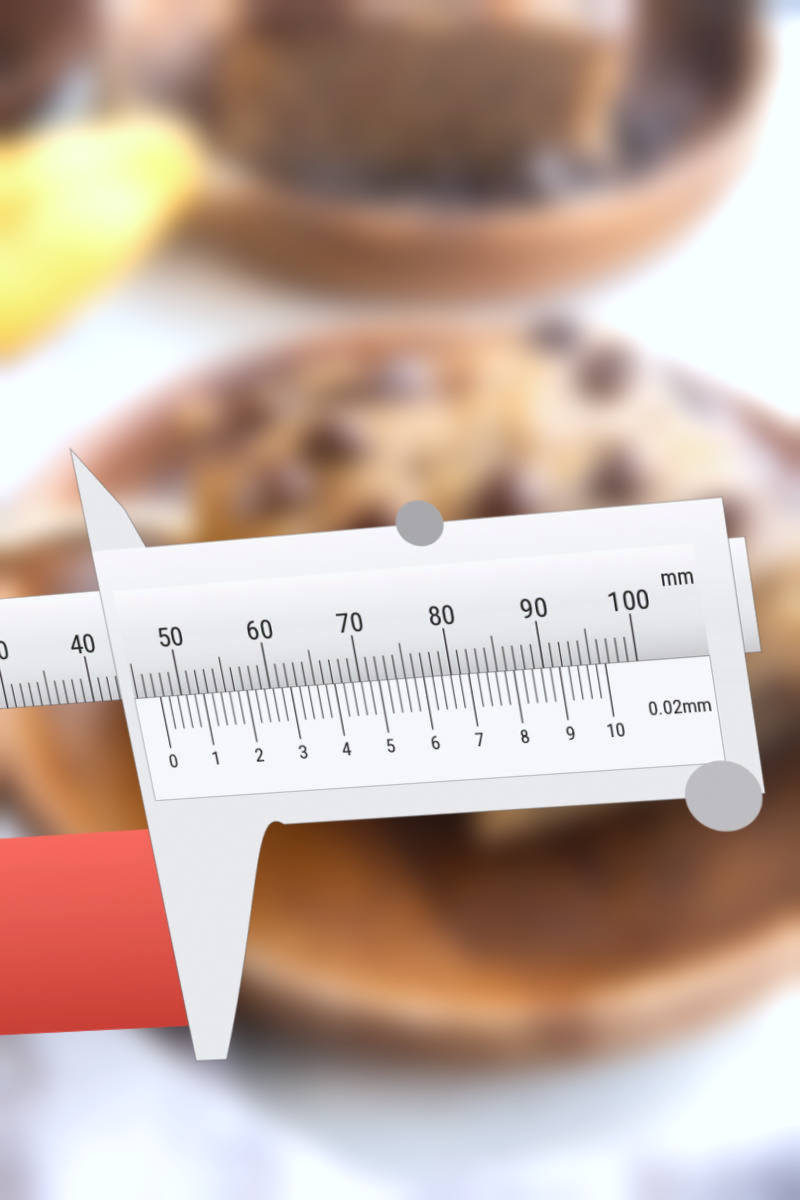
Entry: 47.6 mm
